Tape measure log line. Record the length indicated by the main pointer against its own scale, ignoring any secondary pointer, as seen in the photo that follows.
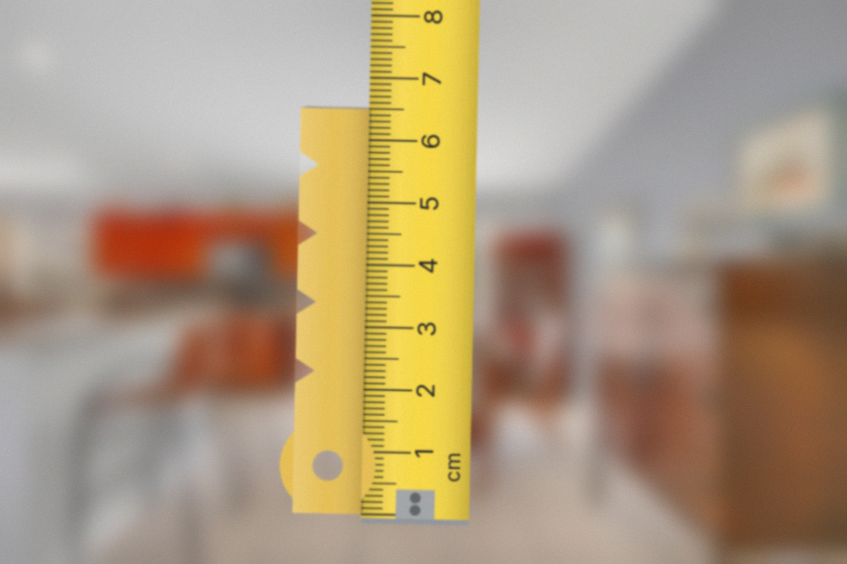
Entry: 6.5 cm
